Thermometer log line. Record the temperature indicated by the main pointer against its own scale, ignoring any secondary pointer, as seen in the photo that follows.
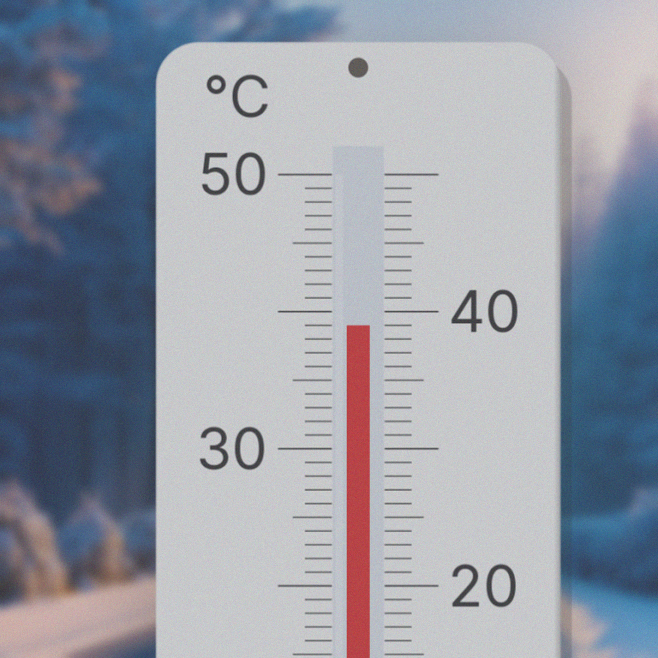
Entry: 39 °C
